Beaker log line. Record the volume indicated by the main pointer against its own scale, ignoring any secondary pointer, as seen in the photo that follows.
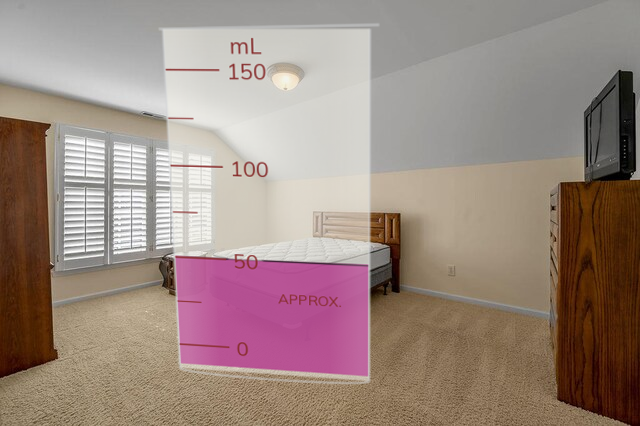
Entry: 50 mL
